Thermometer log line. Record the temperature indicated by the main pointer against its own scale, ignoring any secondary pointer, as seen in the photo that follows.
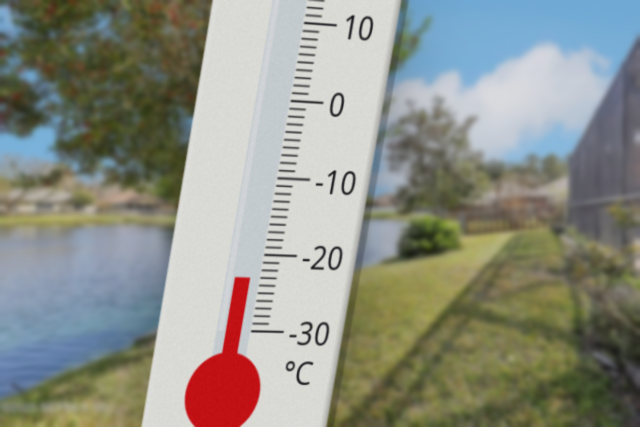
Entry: -23 °C
